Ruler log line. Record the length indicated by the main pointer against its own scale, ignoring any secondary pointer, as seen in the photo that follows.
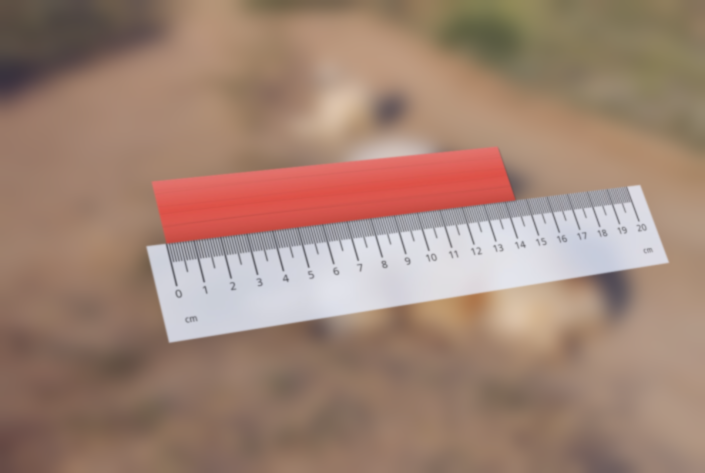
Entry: 14.5 cm
